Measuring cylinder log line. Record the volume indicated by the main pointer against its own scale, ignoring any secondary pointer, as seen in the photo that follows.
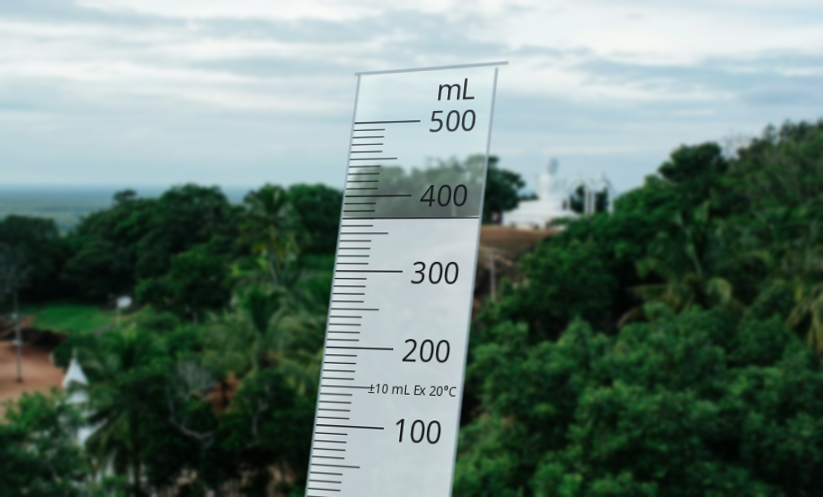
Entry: 370 mL
